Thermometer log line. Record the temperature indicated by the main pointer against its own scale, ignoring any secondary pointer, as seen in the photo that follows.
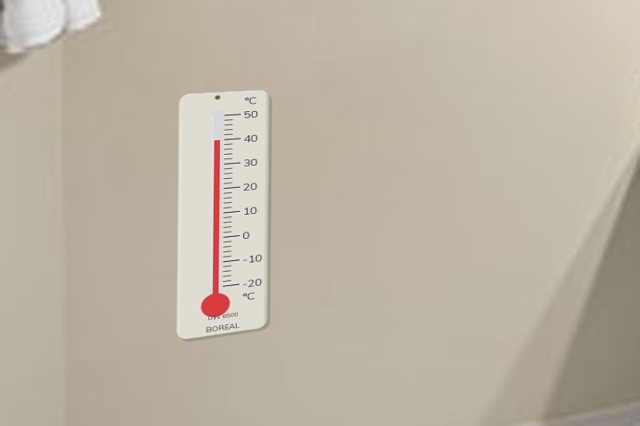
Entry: 40 °C
